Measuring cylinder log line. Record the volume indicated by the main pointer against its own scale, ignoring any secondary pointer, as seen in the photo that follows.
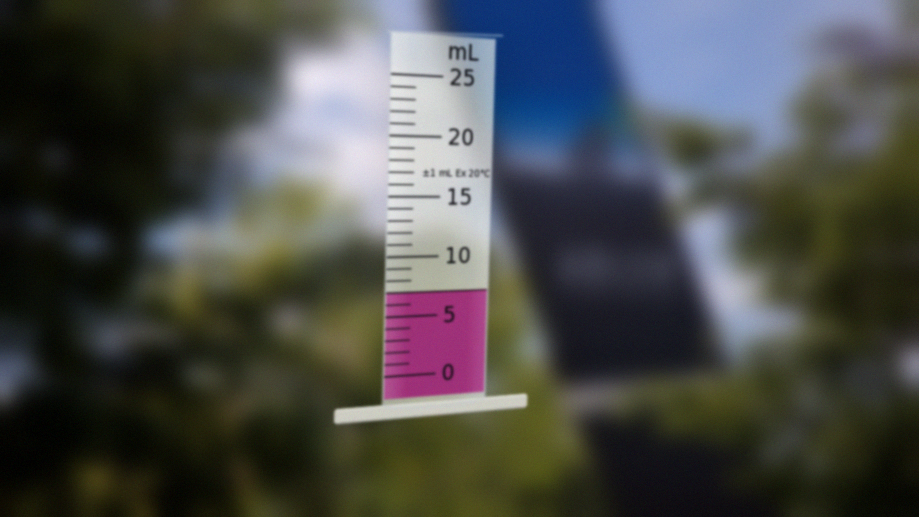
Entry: 7 mL
